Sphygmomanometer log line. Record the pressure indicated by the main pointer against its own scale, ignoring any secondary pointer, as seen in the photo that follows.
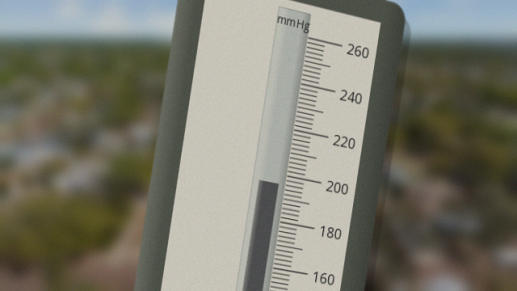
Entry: 196 mmHg
